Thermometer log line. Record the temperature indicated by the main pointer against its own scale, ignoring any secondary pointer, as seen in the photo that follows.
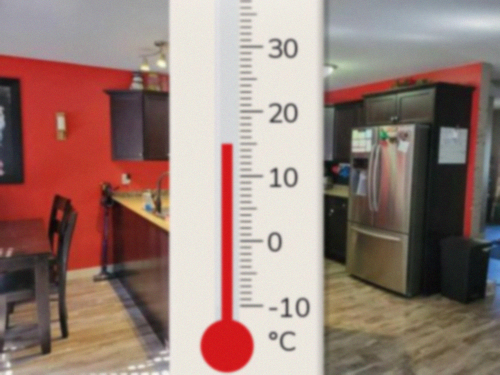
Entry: 15 °C
